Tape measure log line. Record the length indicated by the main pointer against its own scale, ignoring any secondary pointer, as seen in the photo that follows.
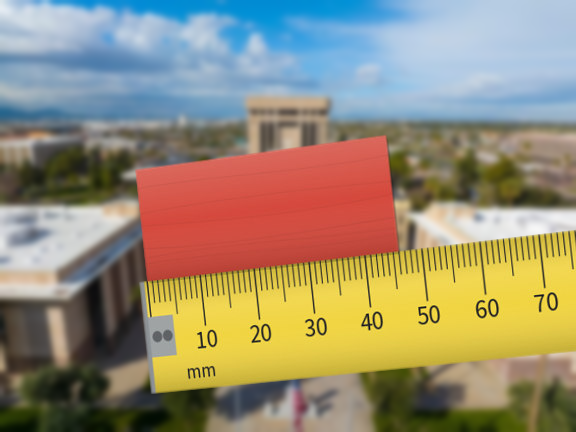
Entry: 46 mm
